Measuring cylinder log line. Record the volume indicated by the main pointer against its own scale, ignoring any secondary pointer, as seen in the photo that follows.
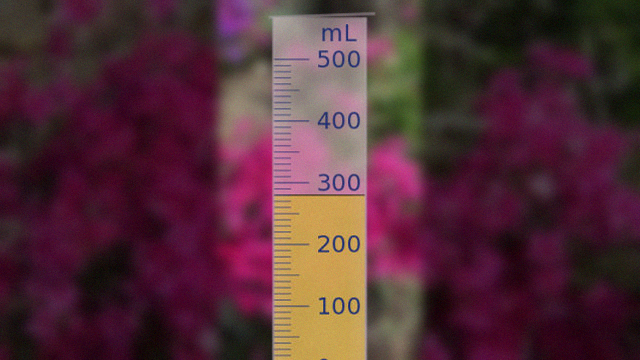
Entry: 280 mL
